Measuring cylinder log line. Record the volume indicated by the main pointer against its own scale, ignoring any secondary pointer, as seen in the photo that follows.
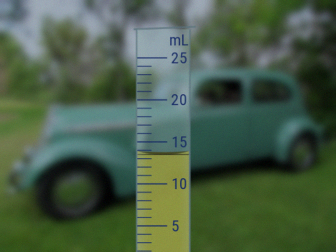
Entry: 13.5 mL
